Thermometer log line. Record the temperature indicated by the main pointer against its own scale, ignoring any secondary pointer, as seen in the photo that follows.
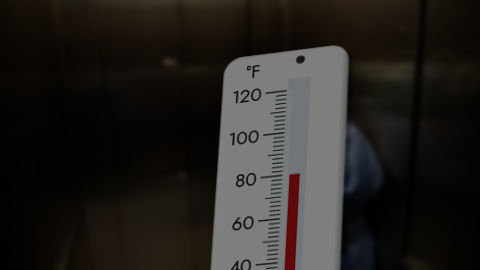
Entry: 80 °F
